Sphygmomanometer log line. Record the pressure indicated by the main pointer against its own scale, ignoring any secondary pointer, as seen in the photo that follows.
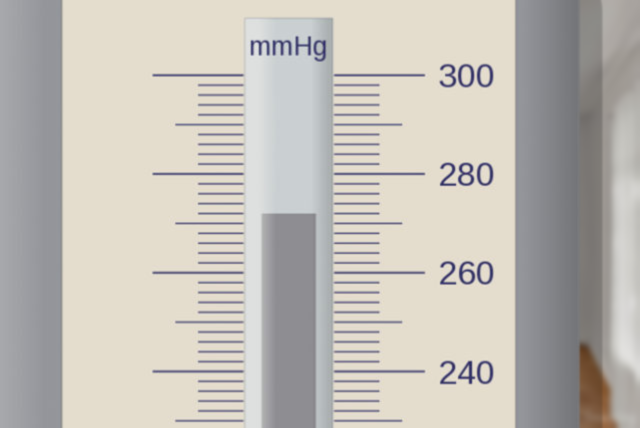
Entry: 272 mmHg
